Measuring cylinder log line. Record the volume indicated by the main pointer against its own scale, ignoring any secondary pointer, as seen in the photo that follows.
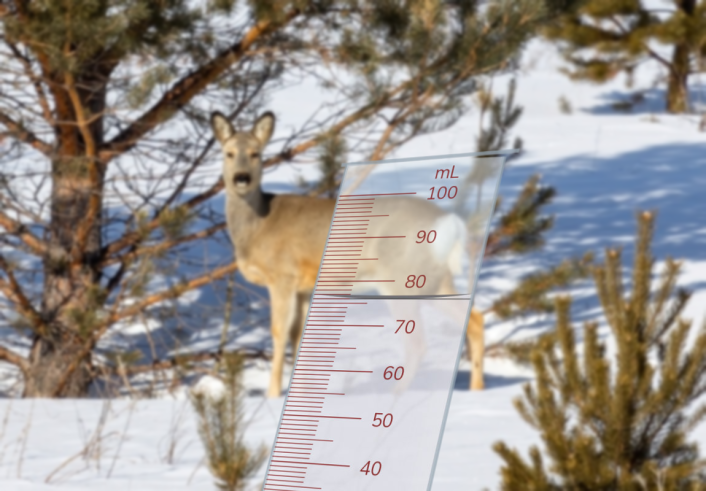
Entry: 76 mL
